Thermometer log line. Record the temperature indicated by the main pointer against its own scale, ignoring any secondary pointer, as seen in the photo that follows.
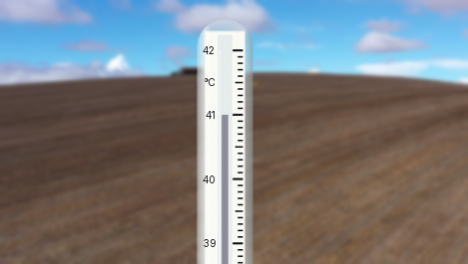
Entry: 41 °C
